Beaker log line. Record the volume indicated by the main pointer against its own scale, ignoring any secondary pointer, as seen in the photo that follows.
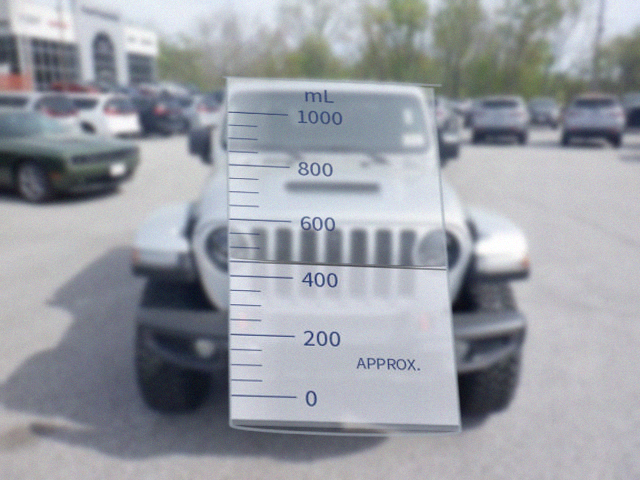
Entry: 450 mL
